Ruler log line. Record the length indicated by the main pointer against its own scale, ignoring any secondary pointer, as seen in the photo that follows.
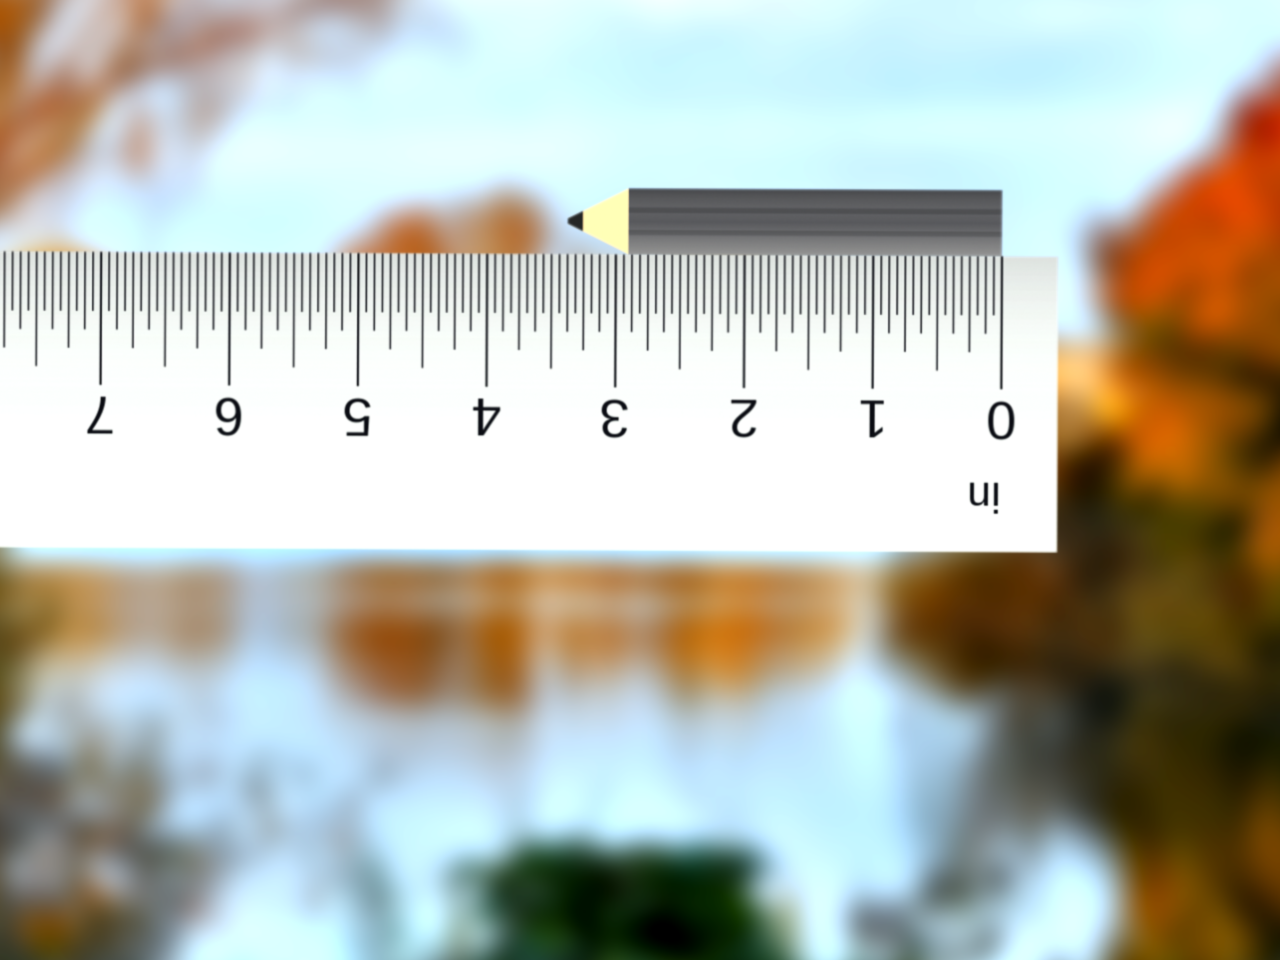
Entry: 3.375 in
